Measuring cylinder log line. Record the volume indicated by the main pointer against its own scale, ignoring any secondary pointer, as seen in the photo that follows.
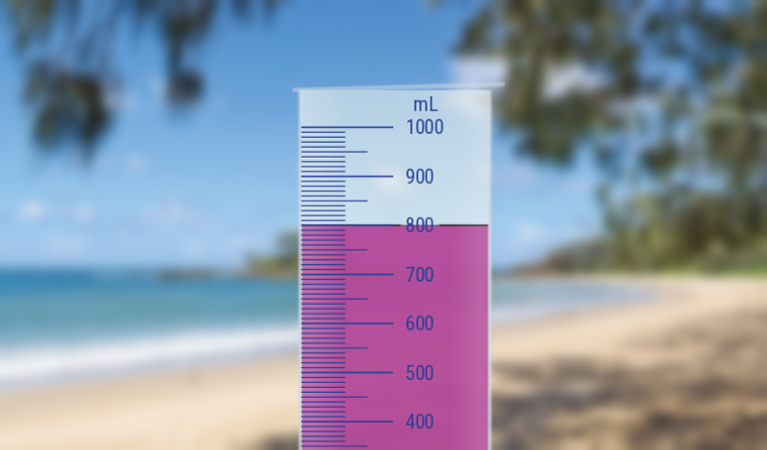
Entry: 800 mL
